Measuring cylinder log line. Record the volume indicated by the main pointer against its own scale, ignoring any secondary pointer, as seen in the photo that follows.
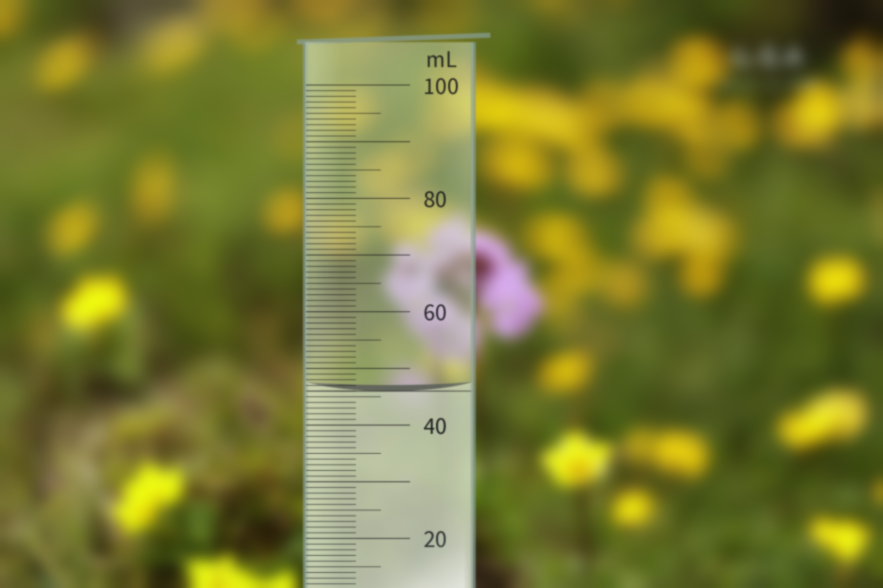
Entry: 46 mL
